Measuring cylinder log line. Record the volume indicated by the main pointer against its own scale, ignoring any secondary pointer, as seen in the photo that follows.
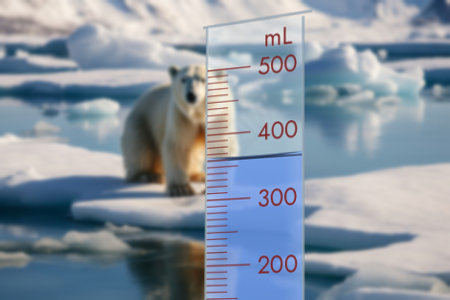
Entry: 360 mL
